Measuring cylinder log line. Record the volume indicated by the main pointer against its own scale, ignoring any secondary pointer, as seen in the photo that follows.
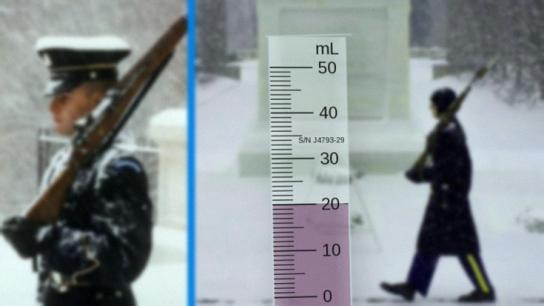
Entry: 20 mL
